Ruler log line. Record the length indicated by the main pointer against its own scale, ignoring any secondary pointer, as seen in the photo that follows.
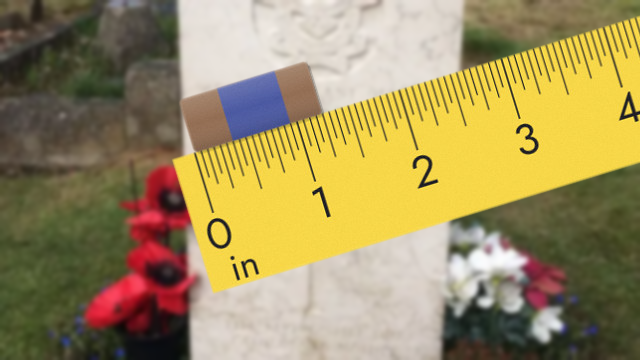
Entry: 1.25 in
